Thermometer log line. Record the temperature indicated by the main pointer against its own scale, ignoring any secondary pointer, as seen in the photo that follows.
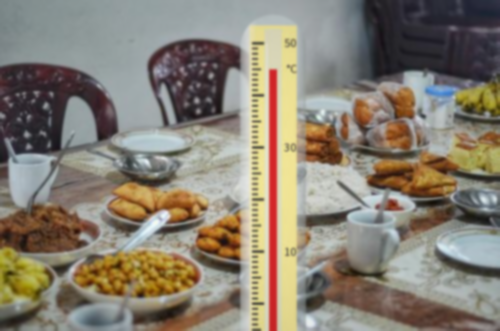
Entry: 45 °C
